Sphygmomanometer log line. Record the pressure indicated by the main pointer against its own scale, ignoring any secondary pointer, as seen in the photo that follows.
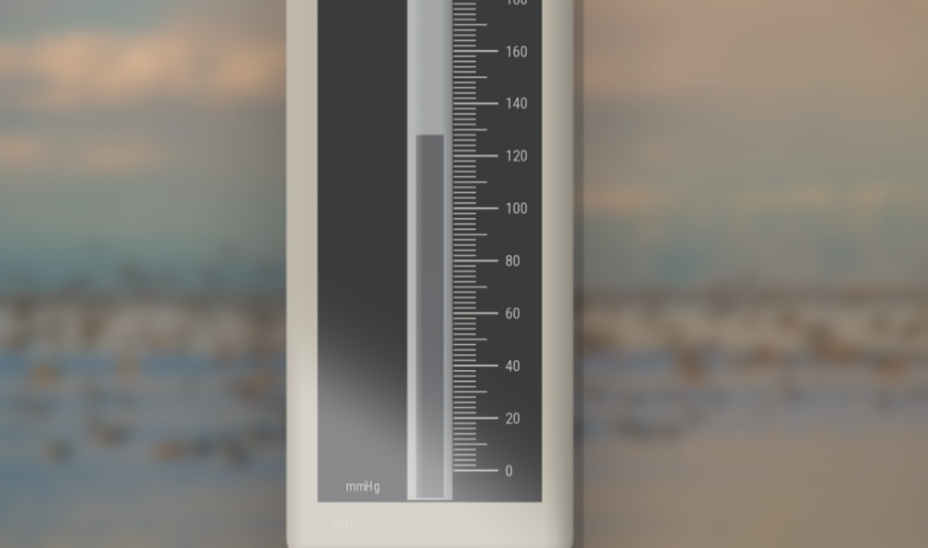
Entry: 128 mmHg
